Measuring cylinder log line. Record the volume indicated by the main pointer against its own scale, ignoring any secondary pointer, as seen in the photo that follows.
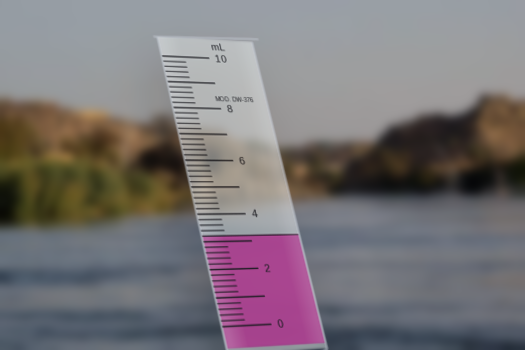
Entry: 3.2 mL
